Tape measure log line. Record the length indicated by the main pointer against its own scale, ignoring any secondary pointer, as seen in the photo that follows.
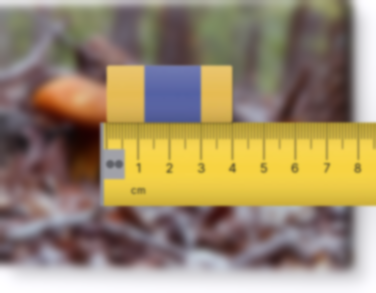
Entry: 4 cm
